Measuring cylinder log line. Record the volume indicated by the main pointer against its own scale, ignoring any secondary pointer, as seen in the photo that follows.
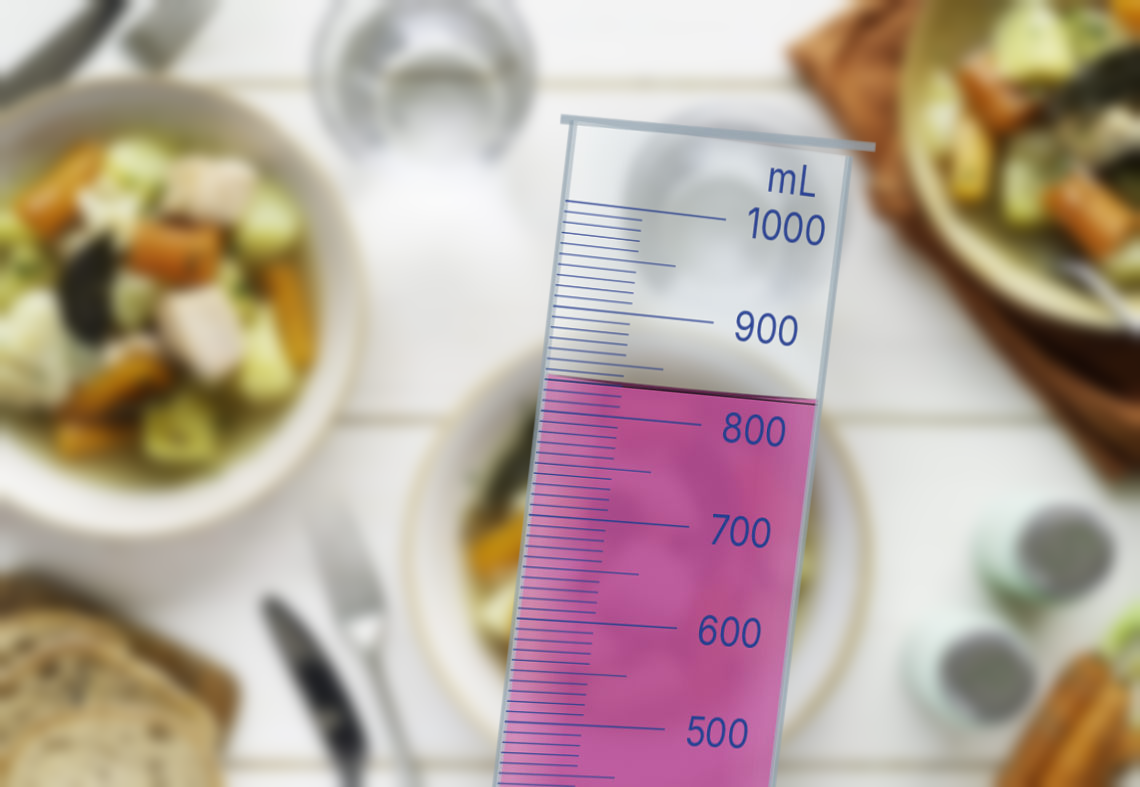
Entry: 830 mL
